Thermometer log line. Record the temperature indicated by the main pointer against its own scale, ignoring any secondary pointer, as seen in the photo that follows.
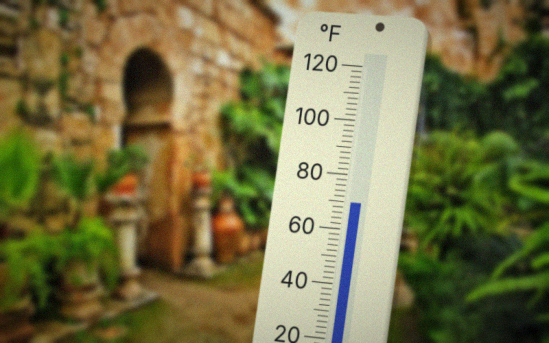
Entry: 70 °F
